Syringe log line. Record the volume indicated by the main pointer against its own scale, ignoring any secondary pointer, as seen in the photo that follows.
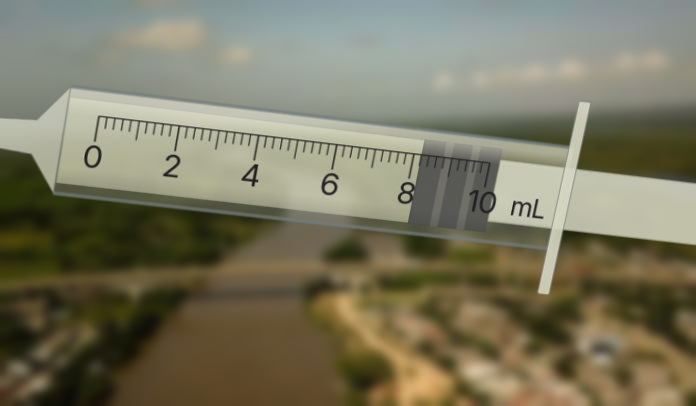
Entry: 8.2 mL
